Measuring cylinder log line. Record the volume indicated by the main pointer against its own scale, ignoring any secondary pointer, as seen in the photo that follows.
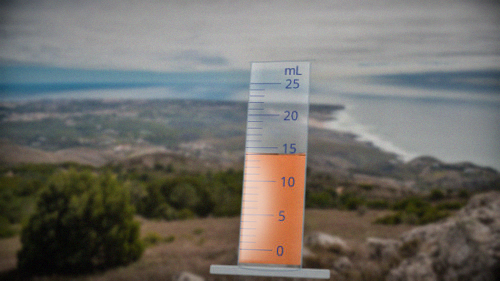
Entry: 14 mL
